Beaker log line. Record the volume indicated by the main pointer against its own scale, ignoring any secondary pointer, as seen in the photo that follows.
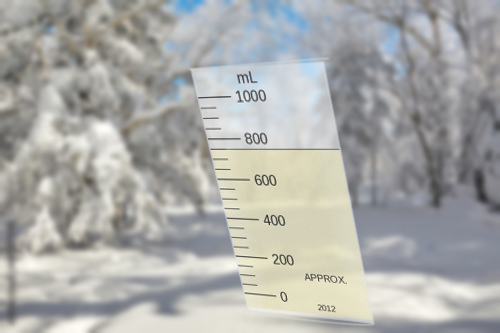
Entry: 750 mL
